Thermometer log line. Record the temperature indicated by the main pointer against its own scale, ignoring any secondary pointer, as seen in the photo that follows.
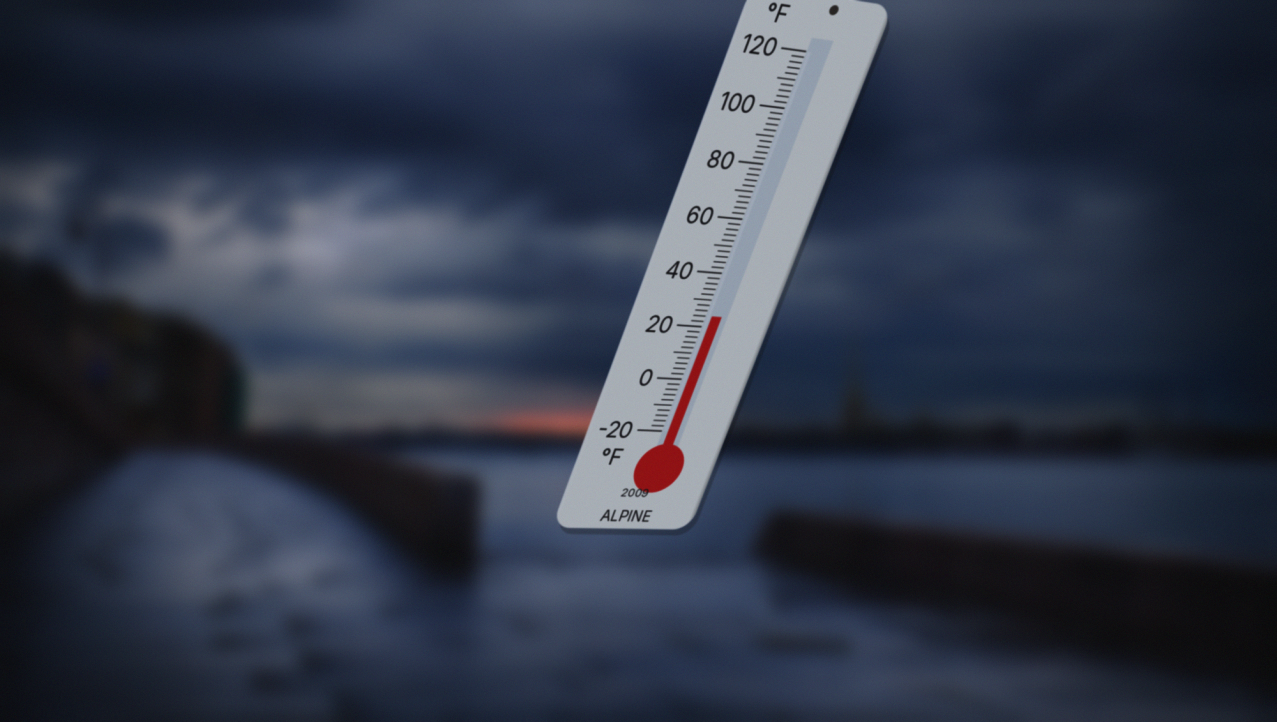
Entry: 24 °F
